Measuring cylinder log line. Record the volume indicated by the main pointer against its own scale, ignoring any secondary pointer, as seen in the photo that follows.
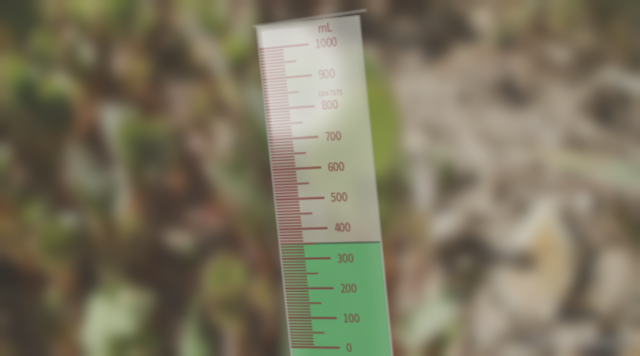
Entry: 350 mL
